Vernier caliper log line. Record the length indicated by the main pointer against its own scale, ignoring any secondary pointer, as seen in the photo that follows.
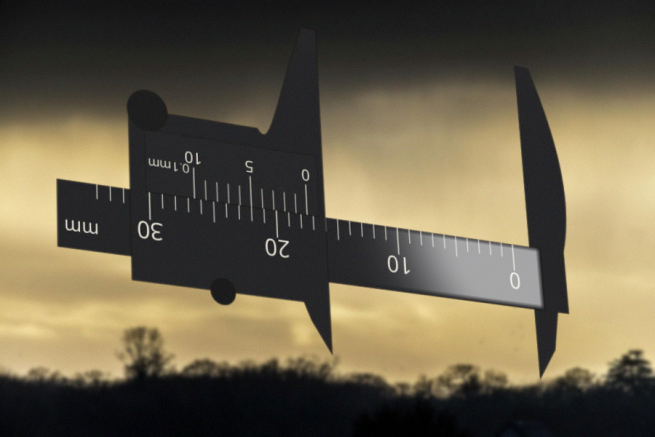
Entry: 17.5 mm
